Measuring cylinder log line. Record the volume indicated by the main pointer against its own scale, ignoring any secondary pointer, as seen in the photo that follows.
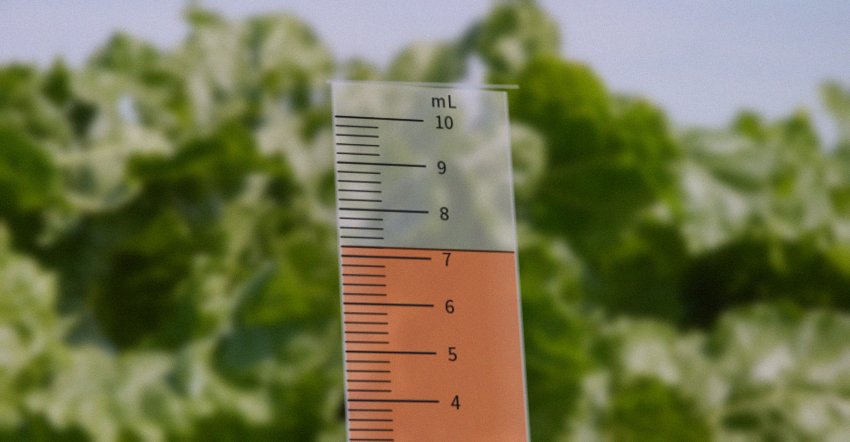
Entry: 7.2 mL
